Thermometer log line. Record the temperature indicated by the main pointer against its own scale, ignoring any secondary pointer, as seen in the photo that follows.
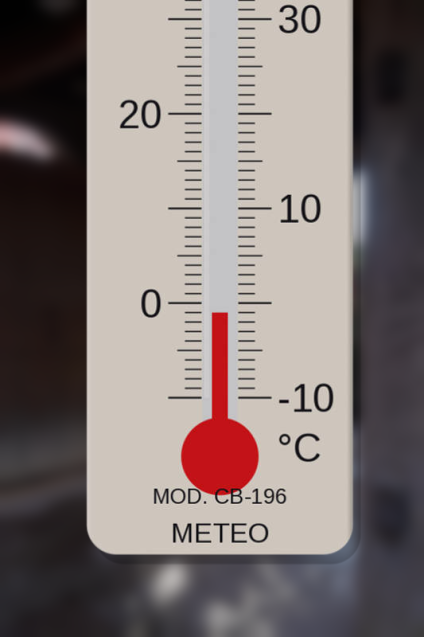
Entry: -1 °C
